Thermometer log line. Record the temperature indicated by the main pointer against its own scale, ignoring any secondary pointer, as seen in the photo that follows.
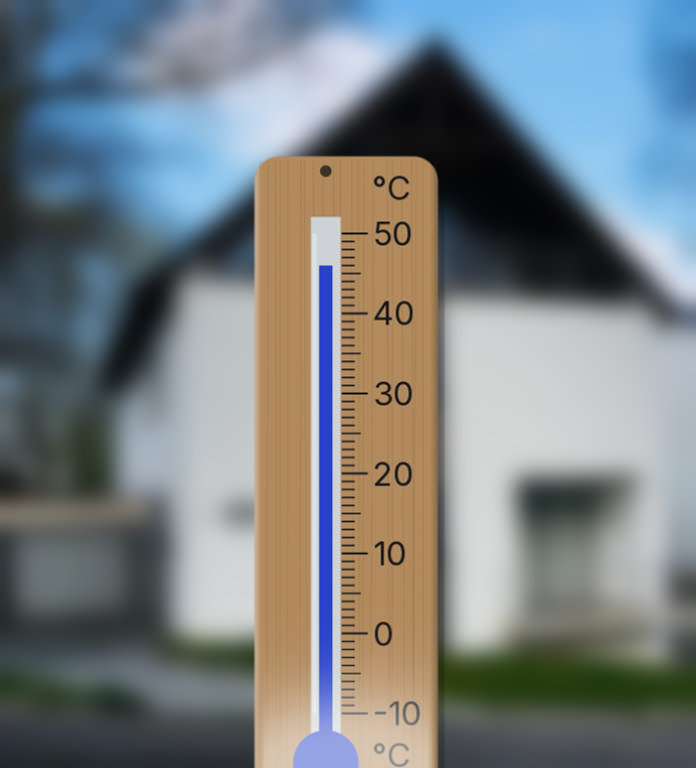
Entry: 46 °C
